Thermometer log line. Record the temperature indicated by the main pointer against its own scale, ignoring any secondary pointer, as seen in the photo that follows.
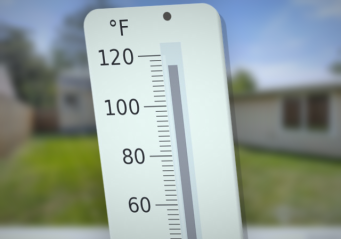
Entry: 116 °F
